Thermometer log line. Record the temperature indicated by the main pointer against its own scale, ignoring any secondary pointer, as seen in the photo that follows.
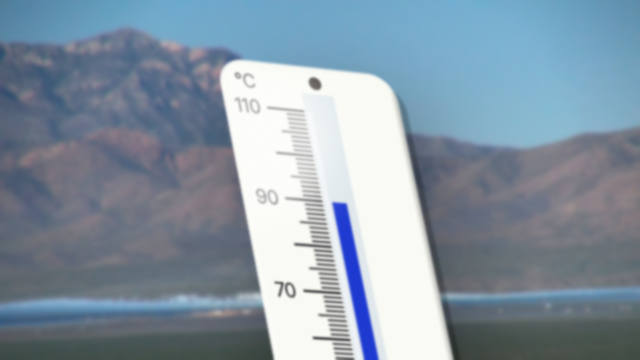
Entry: 90 °C
